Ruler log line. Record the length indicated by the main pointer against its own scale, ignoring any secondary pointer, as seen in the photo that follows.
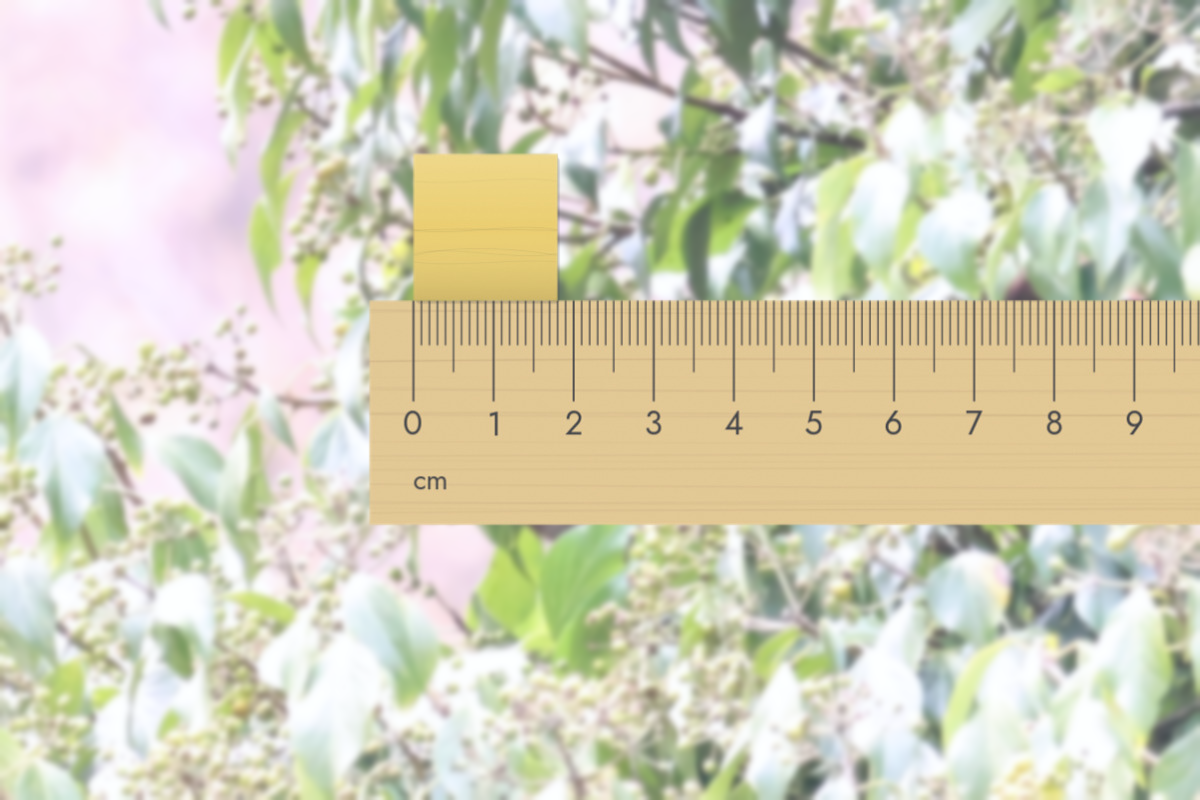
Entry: 1.8 cm
